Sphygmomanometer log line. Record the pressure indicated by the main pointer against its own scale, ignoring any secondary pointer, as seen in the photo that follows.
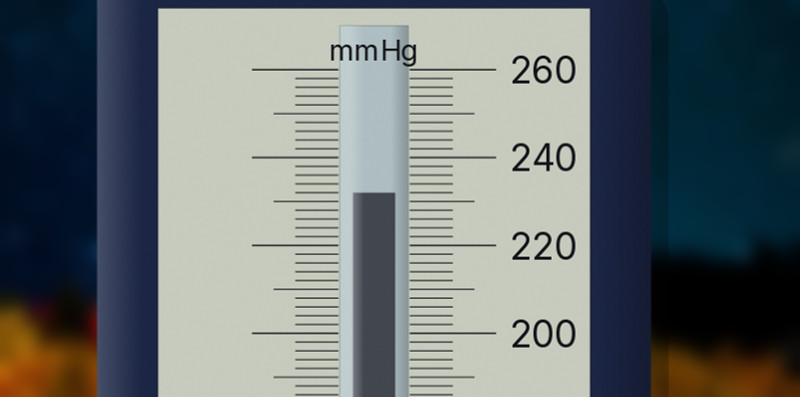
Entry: 232 mmHg
